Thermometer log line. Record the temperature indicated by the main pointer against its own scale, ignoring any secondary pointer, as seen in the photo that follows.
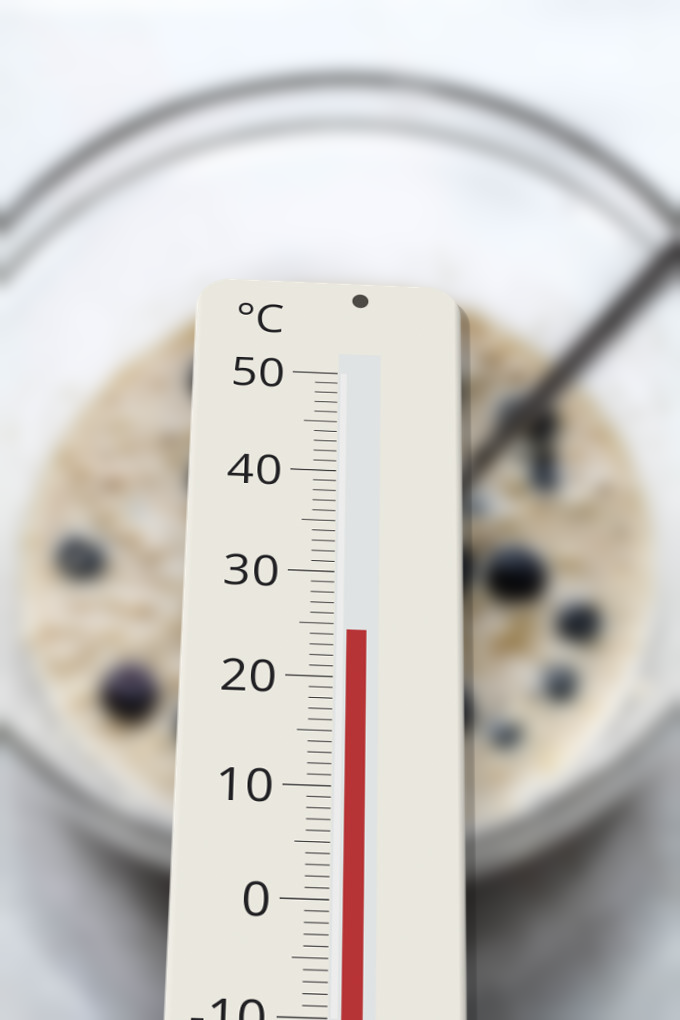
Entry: 24.5 °C
